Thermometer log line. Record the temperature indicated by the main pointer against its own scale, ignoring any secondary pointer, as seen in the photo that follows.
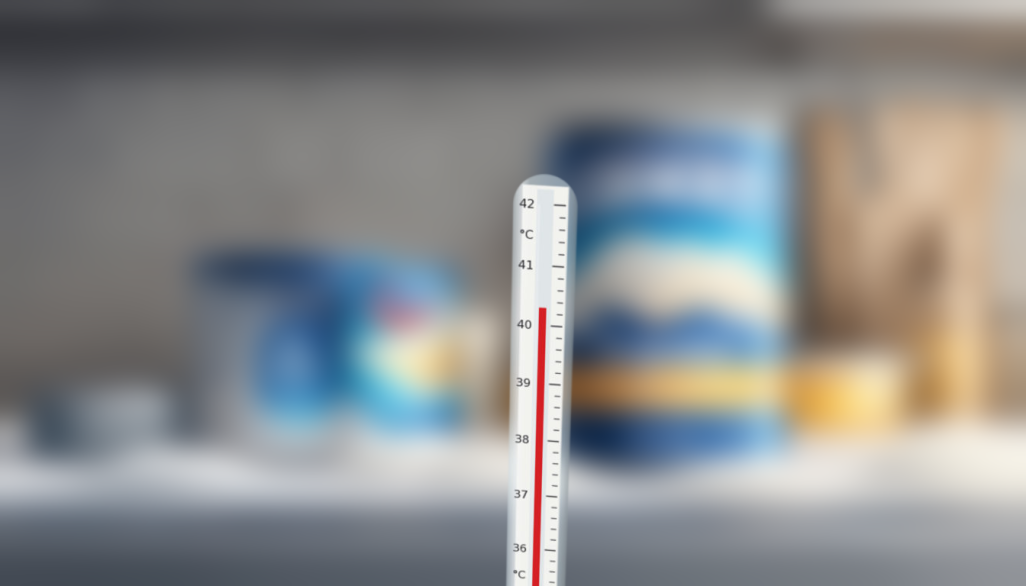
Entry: 40.3 °C
